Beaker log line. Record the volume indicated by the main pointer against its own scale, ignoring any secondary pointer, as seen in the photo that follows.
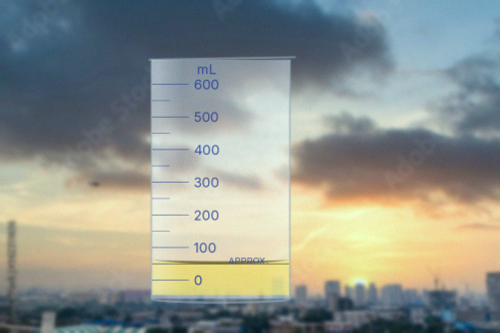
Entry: 50 mL
